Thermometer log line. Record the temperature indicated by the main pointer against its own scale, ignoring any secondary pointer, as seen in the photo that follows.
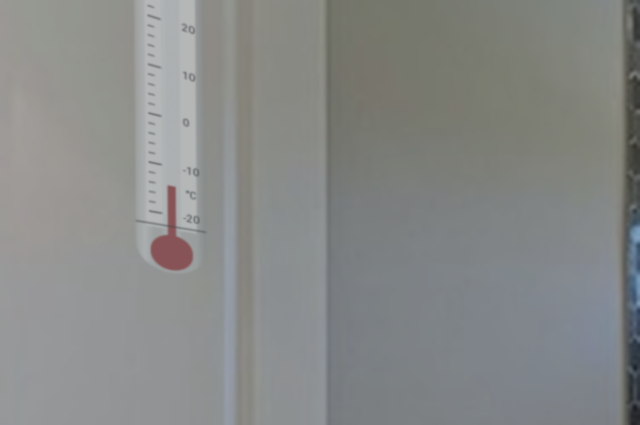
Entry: -14 °C
